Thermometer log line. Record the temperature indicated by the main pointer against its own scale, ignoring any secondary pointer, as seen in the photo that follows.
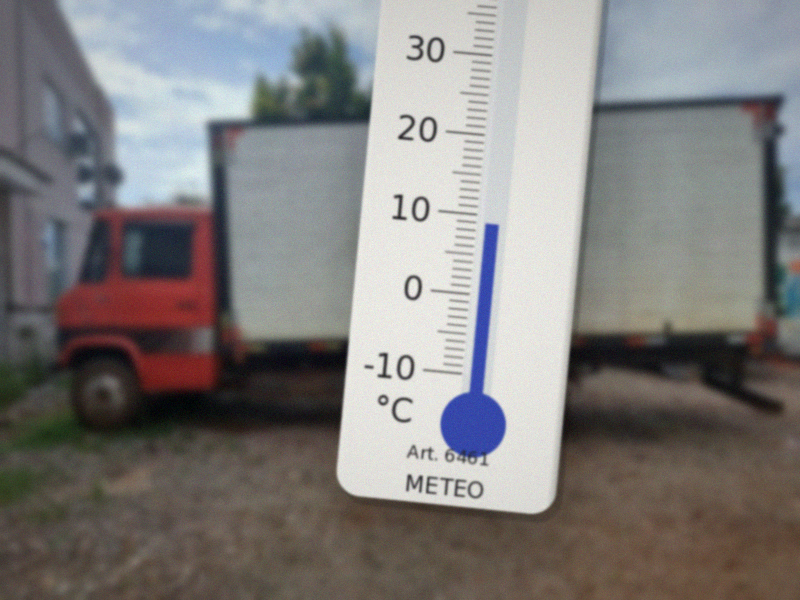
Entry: 9 °C
